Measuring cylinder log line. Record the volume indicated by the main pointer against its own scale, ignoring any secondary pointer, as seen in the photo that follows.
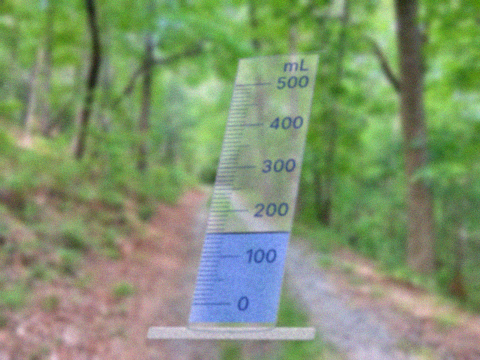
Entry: 150 mL
